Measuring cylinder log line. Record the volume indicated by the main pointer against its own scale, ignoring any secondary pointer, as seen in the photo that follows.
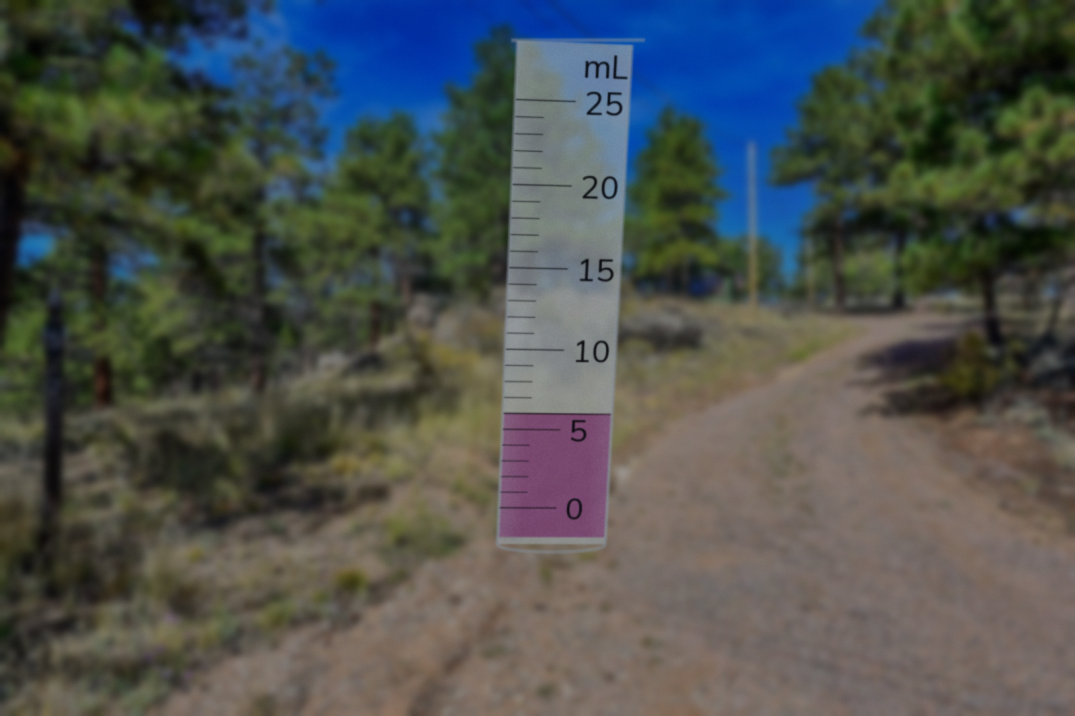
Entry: 6 mL
